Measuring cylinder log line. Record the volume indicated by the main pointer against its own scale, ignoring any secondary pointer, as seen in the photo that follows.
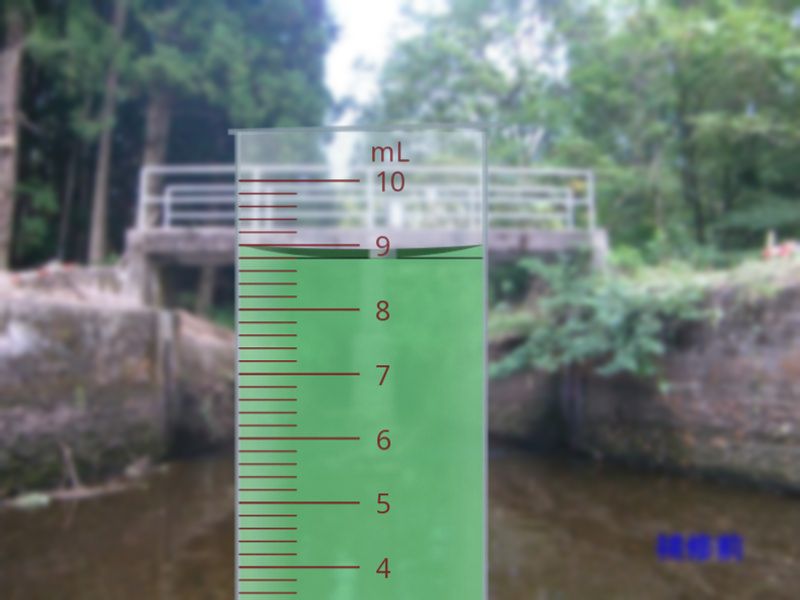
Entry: 8.8 mL
